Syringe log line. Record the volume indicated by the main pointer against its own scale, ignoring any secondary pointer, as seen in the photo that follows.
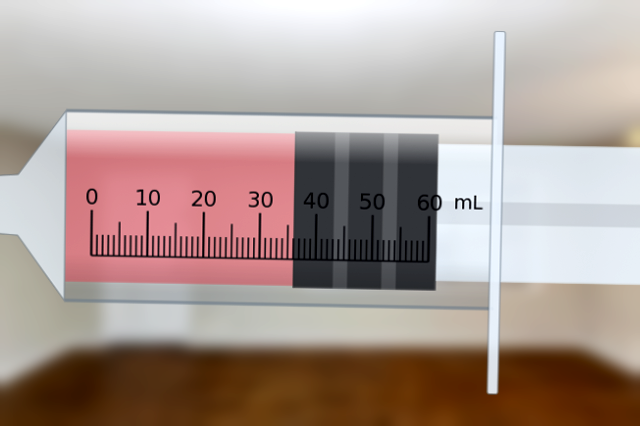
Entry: 36 mL
